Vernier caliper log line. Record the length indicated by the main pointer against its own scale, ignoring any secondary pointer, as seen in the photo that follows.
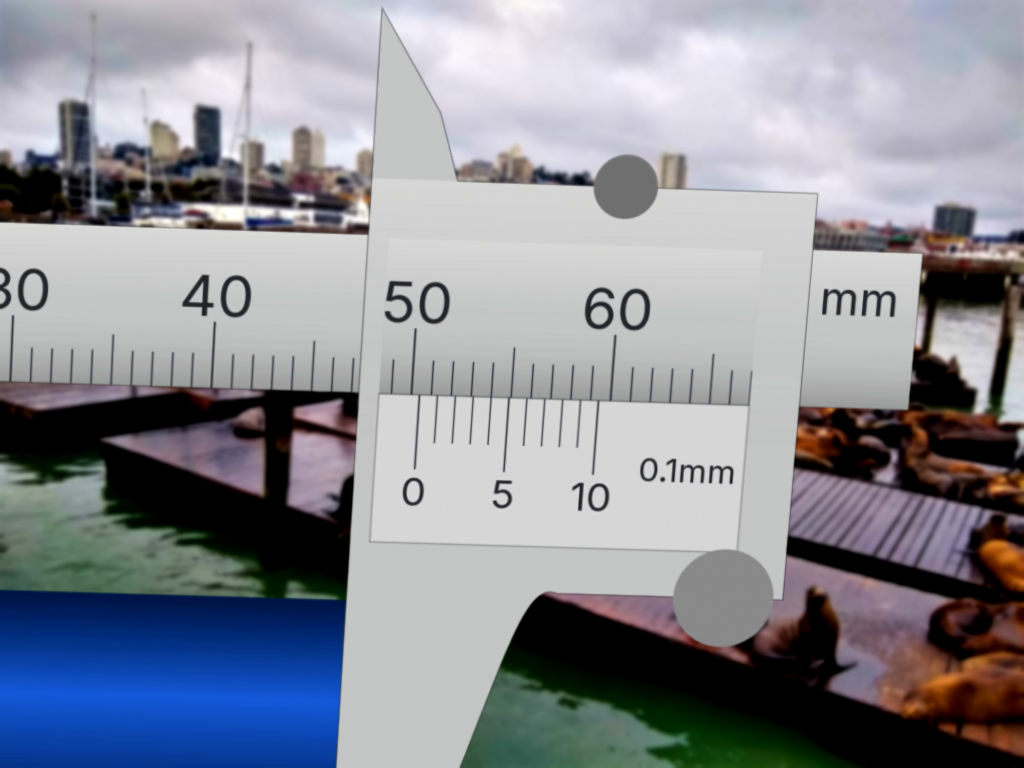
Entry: 50.4 mm
